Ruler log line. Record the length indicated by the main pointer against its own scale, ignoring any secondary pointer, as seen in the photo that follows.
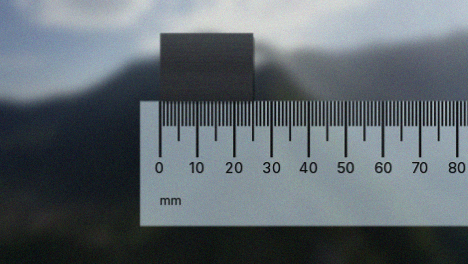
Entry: 25 mm
